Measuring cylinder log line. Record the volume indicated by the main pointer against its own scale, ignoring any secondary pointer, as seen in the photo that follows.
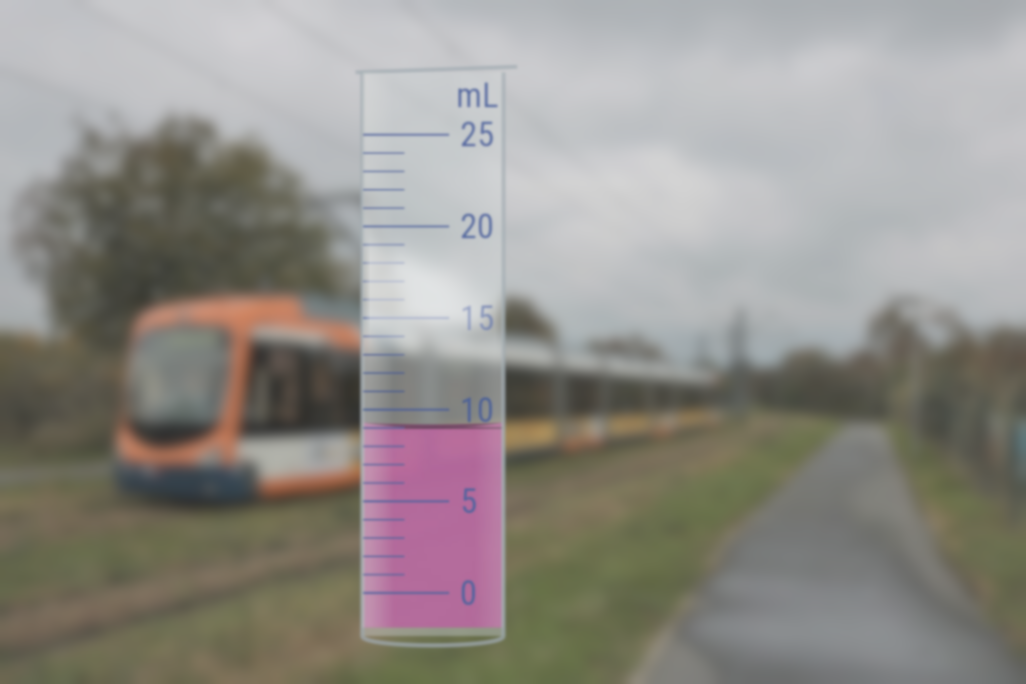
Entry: 9 mL
